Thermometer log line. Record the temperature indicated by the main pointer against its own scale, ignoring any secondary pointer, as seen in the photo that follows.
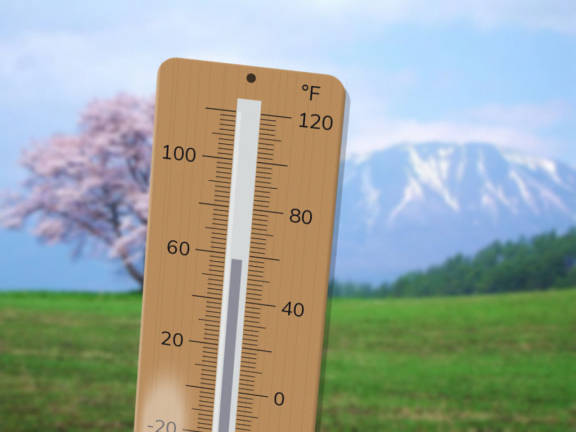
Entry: 58 °F
